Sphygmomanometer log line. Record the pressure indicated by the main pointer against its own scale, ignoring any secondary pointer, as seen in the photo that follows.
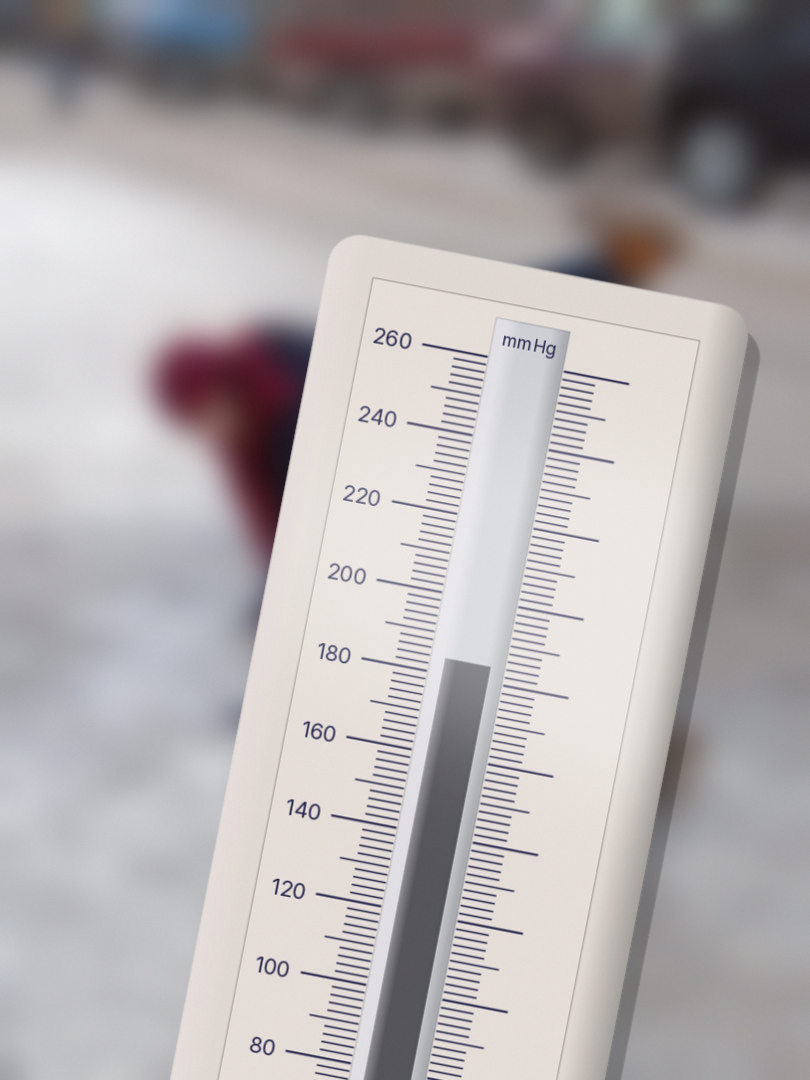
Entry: 184 mmHg
